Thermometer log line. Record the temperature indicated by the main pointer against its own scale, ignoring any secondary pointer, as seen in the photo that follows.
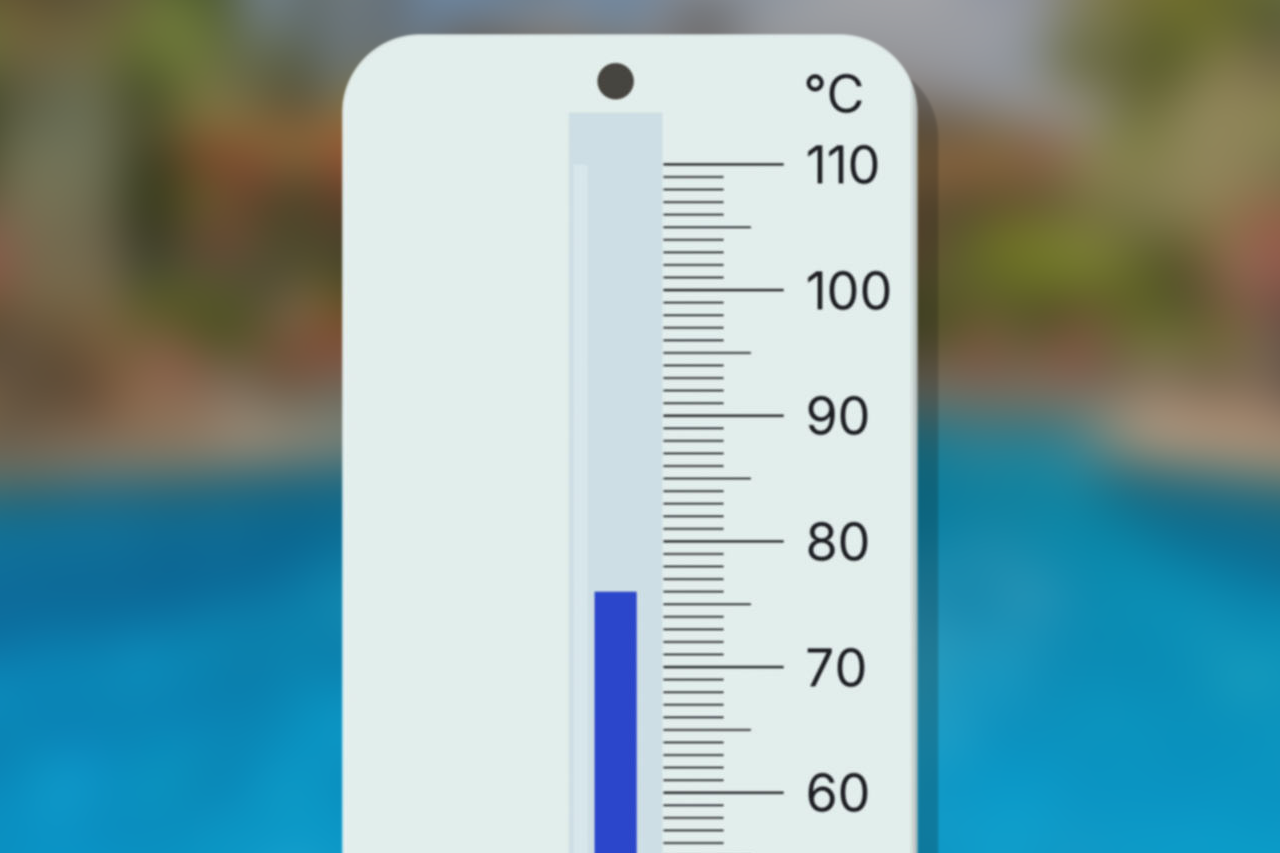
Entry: 76 °C
